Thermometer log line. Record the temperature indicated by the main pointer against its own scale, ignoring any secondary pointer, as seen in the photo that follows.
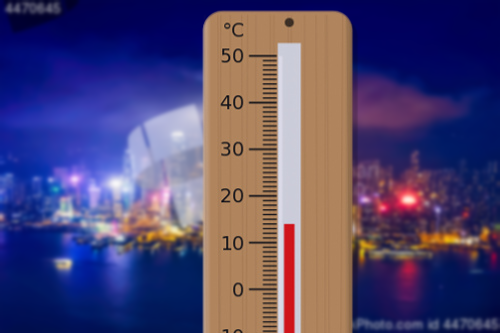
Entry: 14 °C
